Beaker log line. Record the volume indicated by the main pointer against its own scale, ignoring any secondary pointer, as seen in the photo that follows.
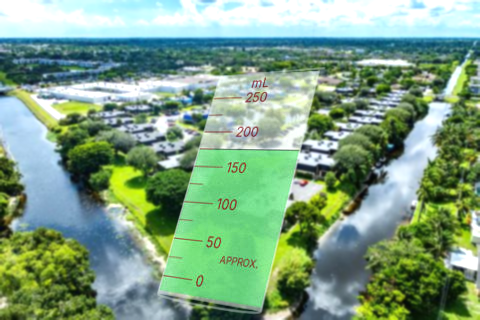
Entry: 175 mL
